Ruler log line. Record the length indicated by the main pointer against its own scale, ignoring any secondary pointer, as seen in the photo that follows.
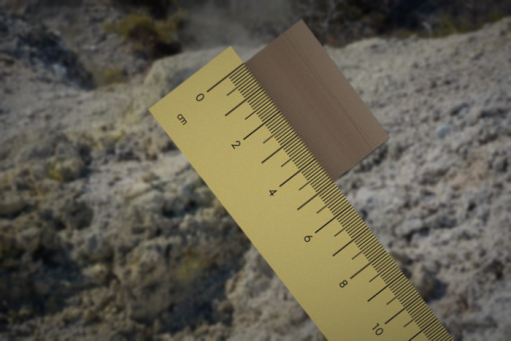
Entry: 5 cm
